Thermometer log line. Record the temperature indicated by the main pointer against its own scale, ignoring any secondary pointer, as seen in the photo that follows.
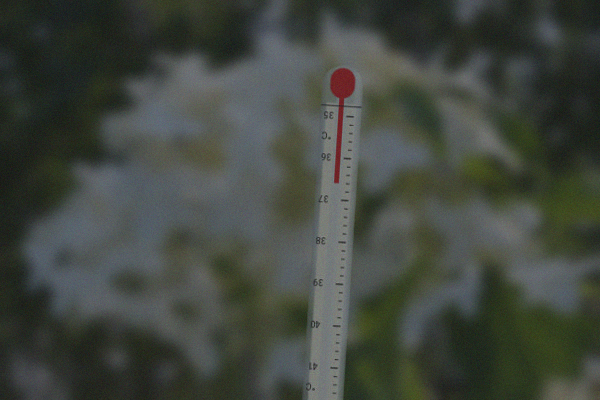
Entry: 36.6 °C
